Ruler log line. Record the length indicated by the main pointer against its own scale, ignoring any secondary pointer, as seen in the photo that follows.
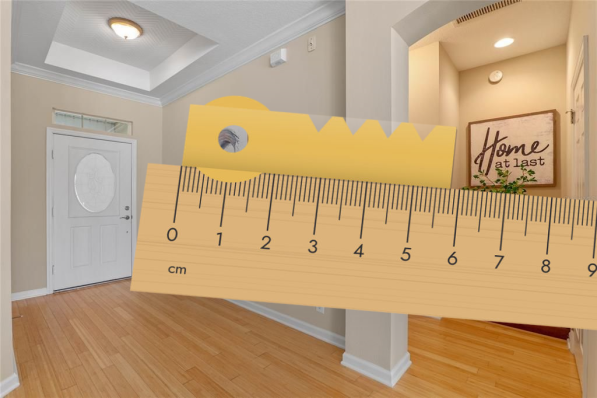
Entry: 5.8 cm
